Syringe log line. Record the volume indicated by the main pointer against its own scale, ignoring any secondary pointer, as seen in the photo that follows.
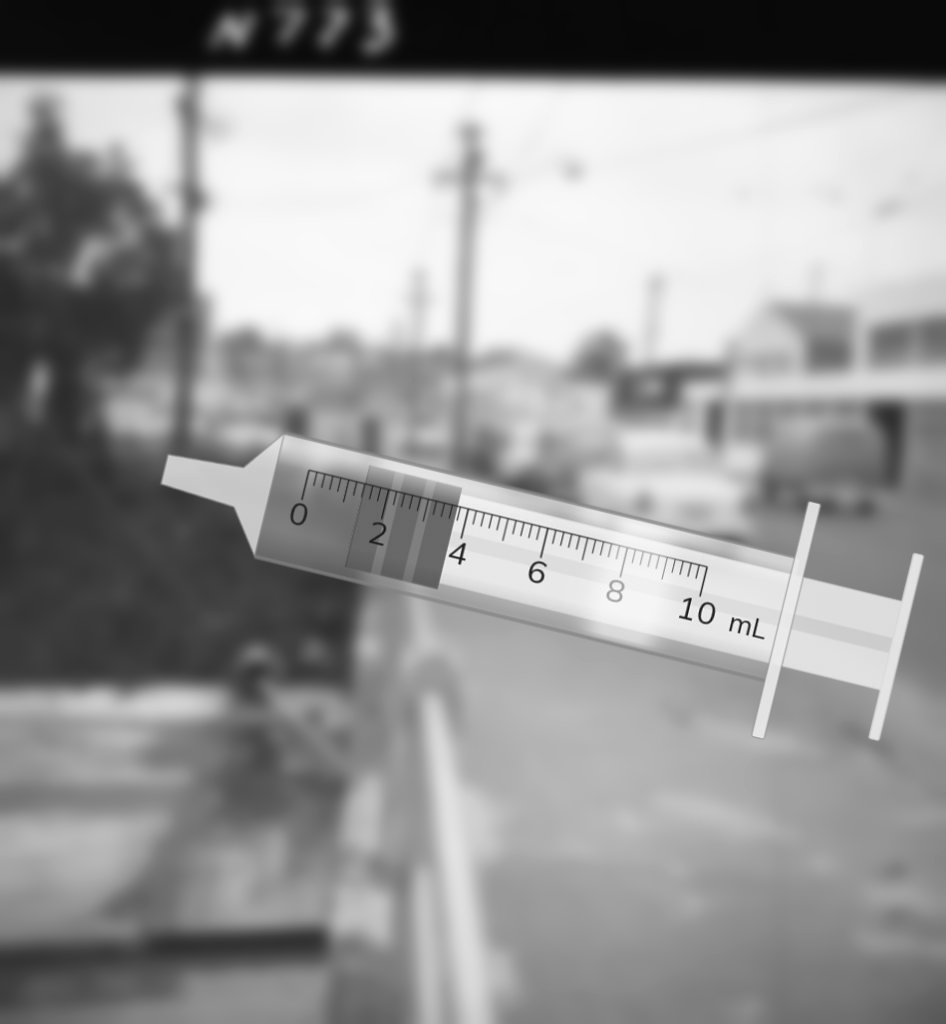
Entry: 1.4 mL
